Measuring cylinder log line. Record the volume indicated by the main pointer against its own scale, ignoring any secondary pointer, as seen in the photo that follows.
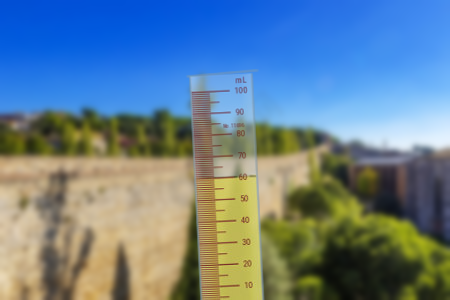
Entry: 60 mL
